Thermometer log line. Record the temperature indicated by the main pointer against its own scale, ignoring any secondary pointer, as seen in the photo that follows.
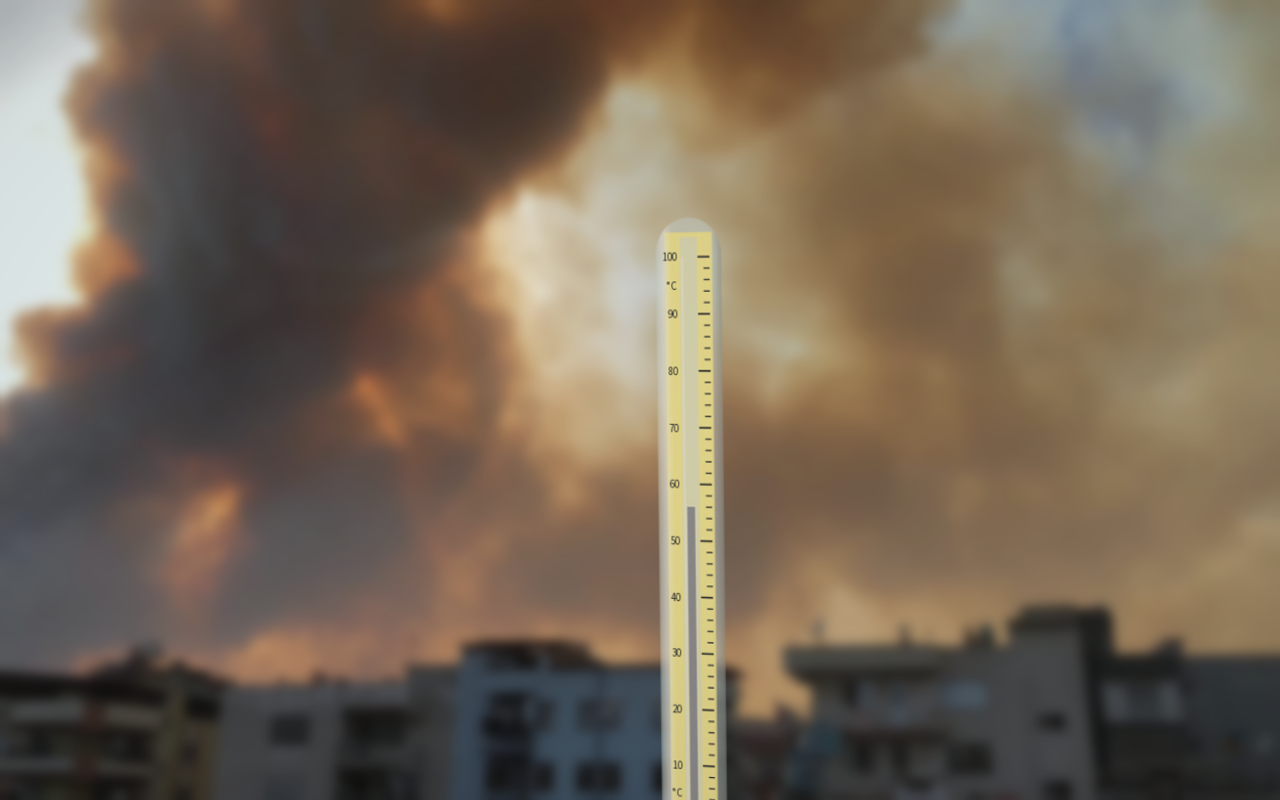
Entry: 56 °C
